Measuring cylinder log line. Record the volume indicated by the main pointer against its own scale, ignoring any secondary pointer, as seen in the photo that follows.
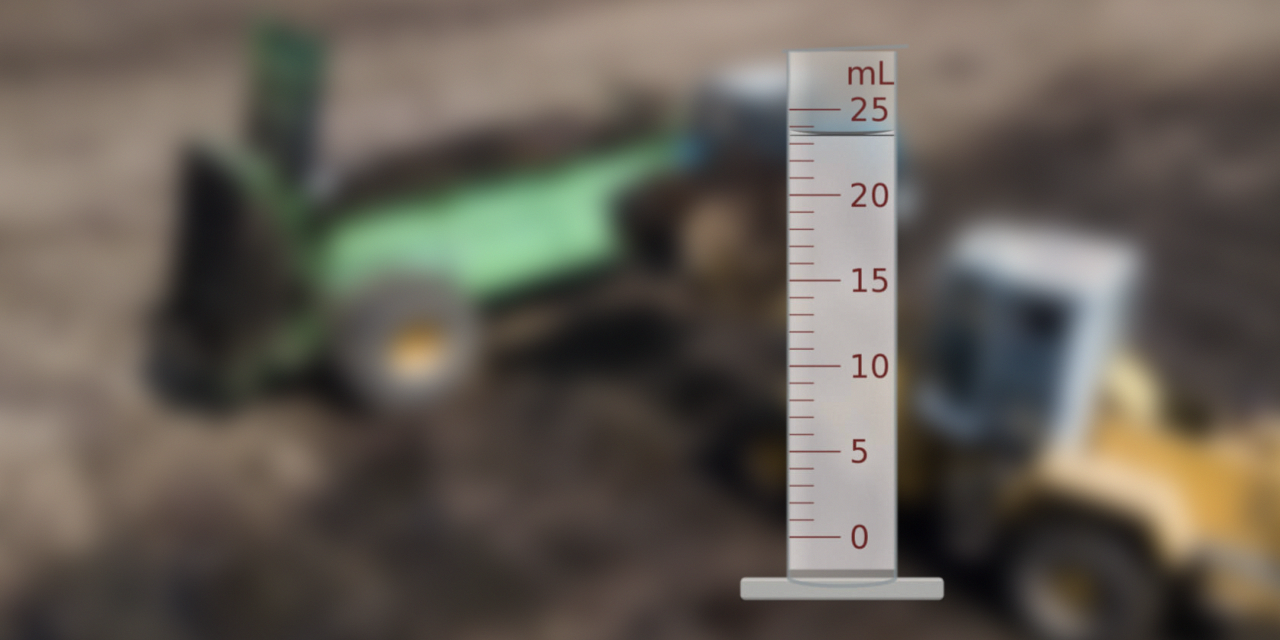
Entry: 23.5 mL
